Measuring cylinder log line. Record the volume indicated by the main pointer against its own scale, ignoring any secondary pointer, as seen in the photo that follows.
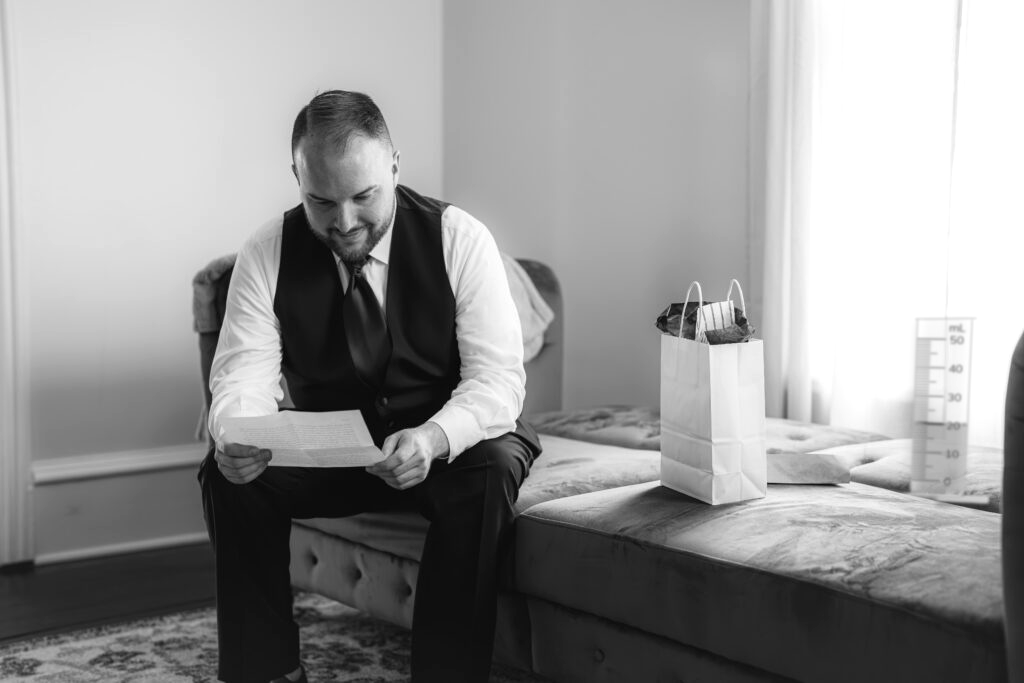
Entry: 20 mL
